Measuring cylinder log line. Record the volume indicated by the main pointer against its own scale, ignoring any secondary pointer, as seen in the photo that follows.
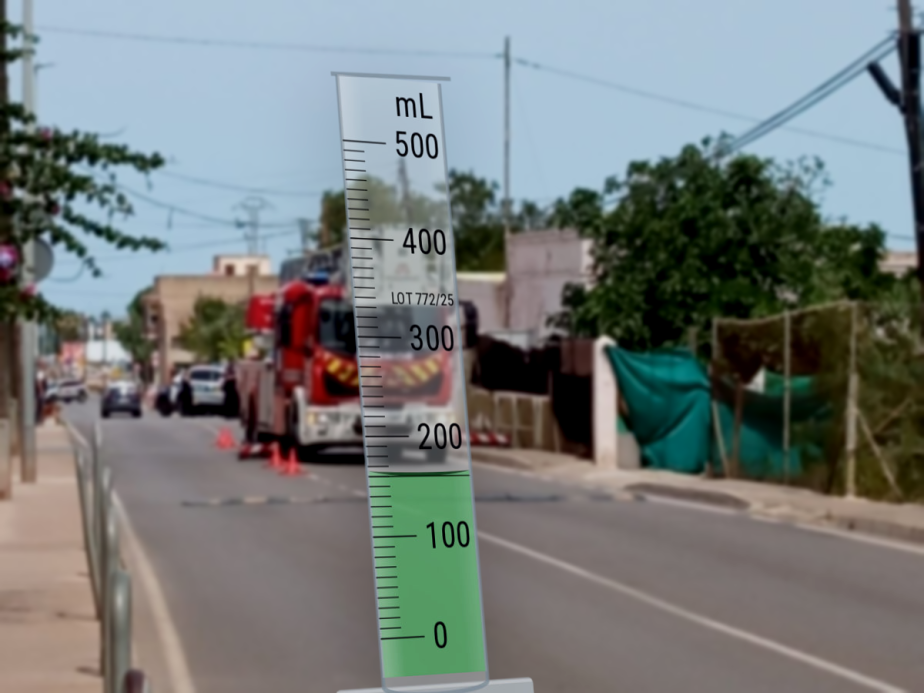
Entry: 160 mL
